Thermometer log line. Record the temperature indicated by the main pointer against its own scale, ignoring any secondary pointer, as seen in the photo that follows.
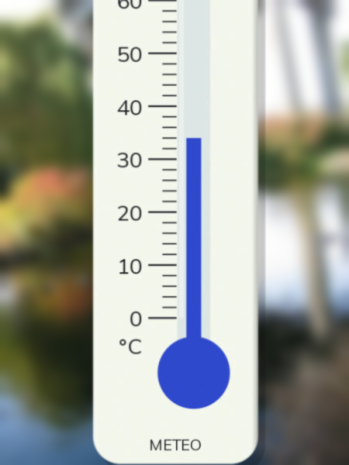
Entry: 34 °C
